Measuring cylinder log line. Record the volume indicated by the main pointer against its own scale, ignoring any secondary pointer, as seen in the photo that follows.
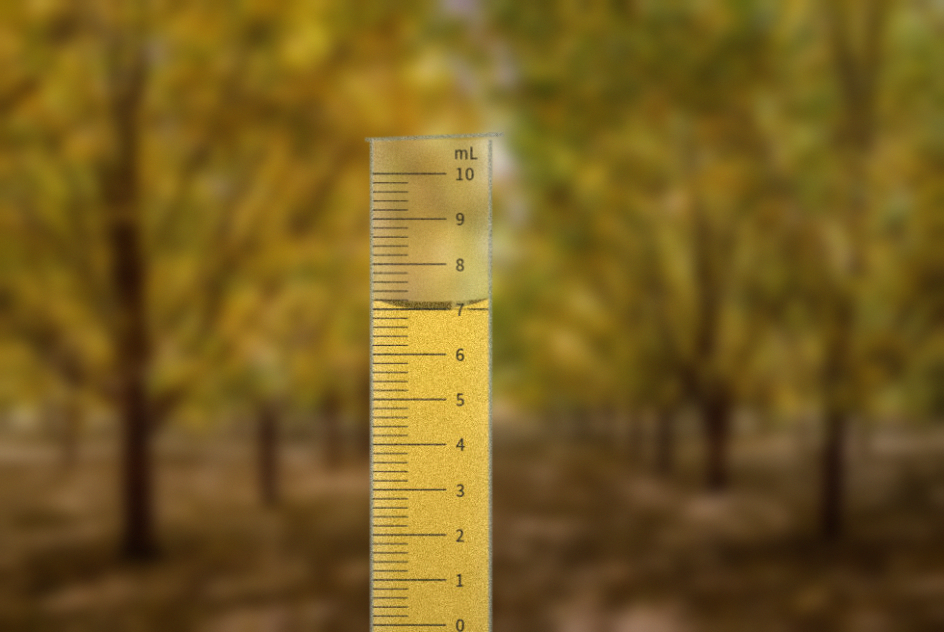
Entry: 7 mL
